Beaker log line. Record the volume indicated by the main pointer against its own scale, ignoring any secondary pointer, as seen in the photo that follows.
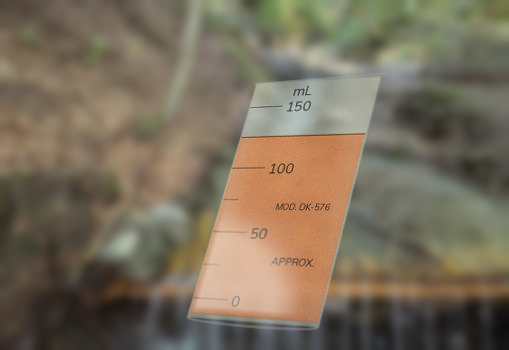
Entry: 125 mL
